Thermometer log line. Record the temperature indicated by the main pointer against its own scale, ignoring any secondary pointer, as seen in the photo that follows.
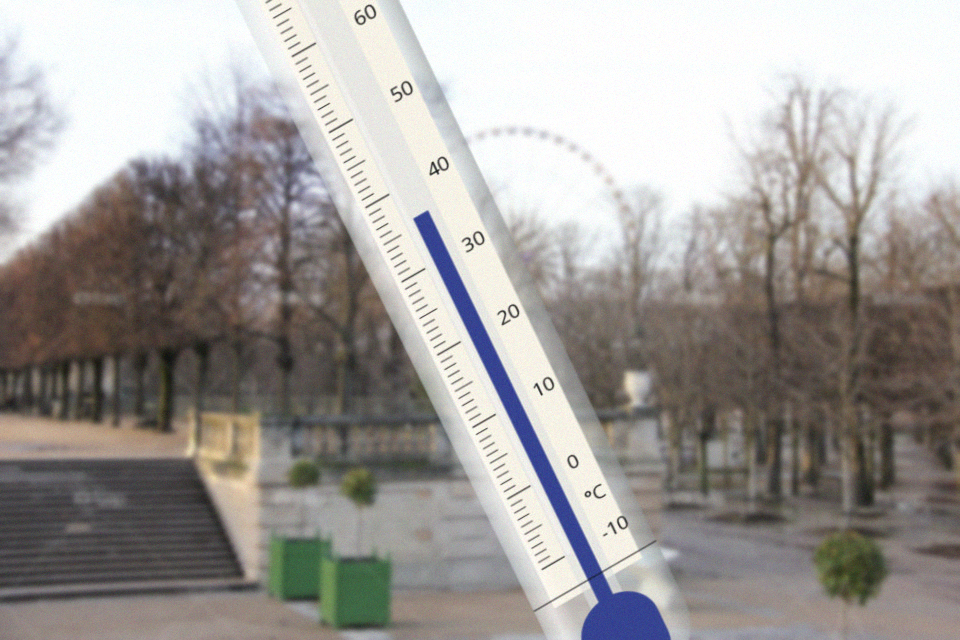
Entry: 36 °C
